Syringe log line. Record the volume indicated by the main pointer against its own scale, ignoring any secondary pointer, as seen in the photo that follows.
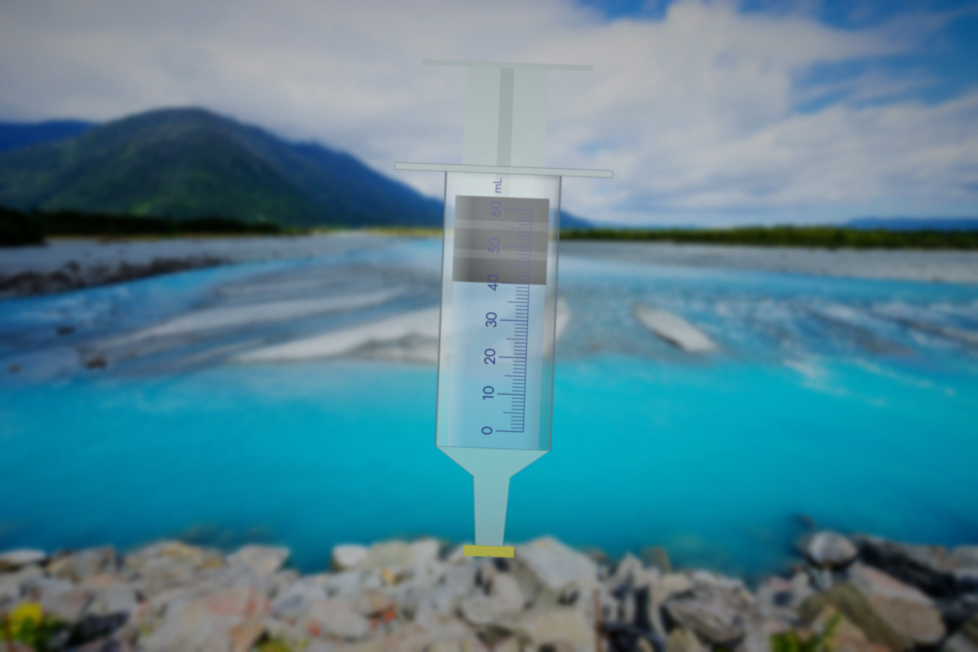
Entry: 40 mL
